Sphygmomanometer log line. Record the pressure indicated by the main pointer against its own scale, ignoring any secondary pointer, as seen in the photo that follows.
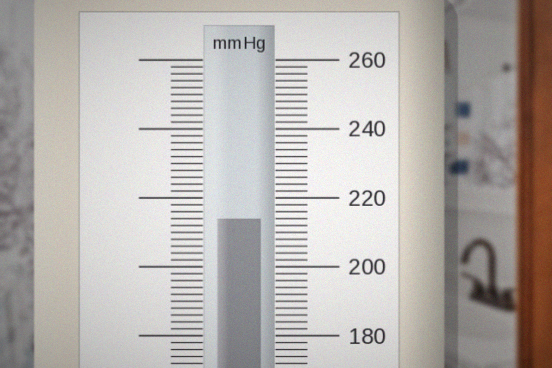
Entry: 214 mmHg
